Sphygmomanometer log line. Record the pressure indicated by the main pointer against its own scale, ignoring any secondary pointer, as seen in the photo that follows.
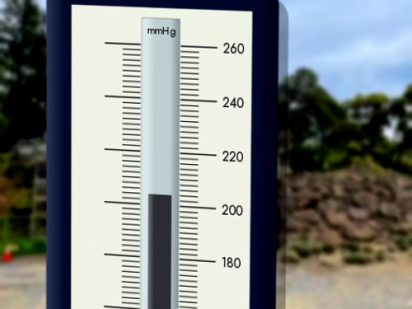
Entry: 204 mmHg
